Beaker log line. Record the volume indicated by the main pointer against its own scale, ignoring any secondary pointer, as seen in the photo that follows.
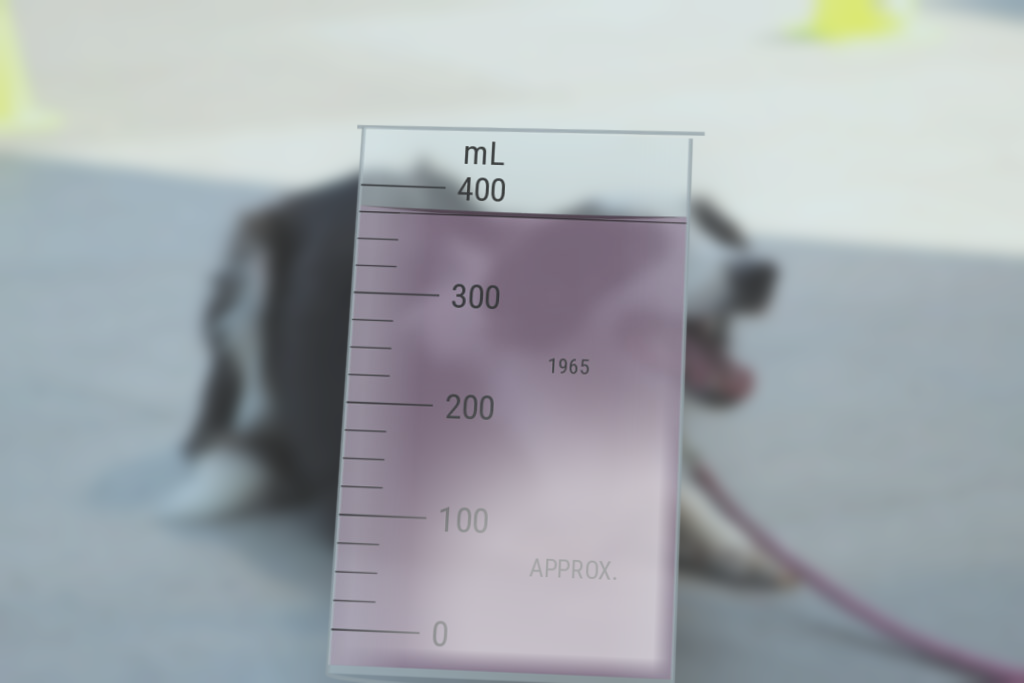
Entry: 375 mL
